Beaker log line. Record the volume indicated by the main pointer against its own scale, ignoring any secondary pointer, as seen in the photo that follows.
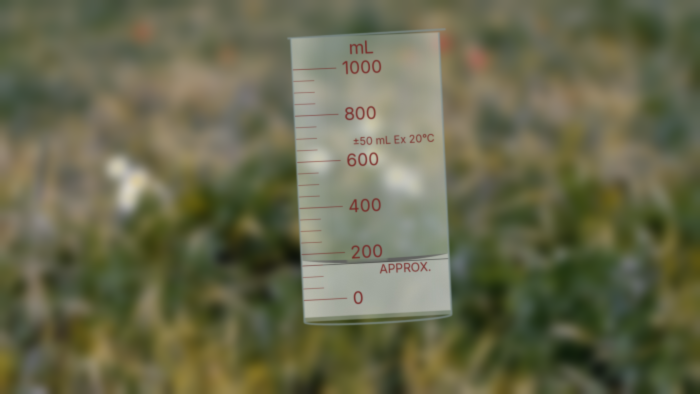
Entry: 150 mL
